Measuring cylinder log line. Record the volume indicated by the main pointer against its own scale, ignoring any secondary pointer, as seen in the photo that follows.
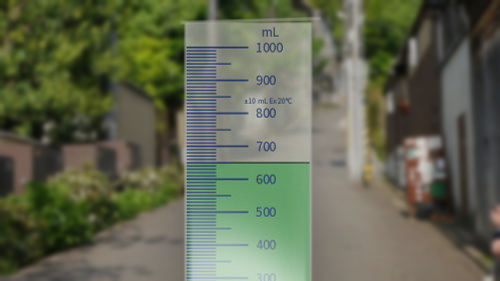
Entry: 650 mL
